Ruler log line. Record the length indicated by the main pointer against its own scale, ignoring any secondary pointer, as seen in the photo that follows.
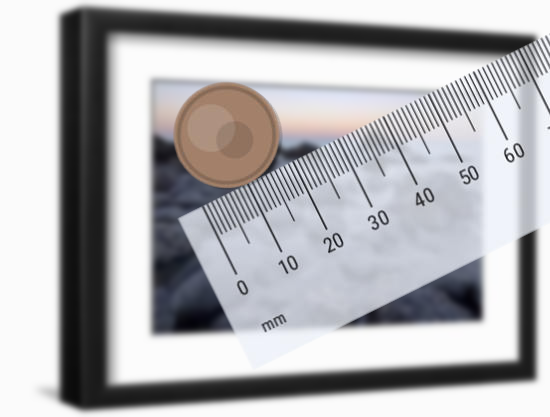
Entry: 21 mm
